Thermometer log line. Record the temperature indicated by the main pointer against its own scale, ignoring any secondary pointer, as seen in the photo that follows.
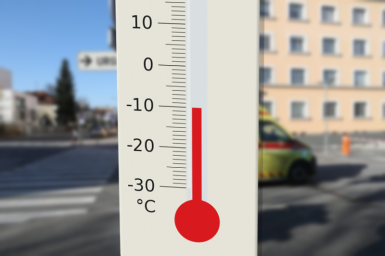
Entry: -10 °C
